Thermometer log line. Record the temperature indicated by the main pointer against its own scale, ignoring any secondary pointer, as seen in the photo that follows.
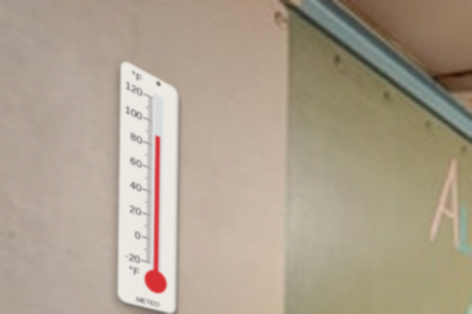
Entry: 90 °F
